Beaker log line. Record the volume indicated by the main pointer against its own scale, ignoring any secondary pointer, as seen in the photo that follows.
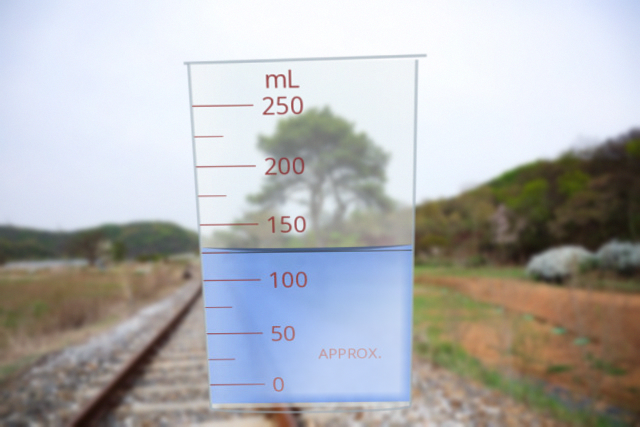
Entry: 125 mL
